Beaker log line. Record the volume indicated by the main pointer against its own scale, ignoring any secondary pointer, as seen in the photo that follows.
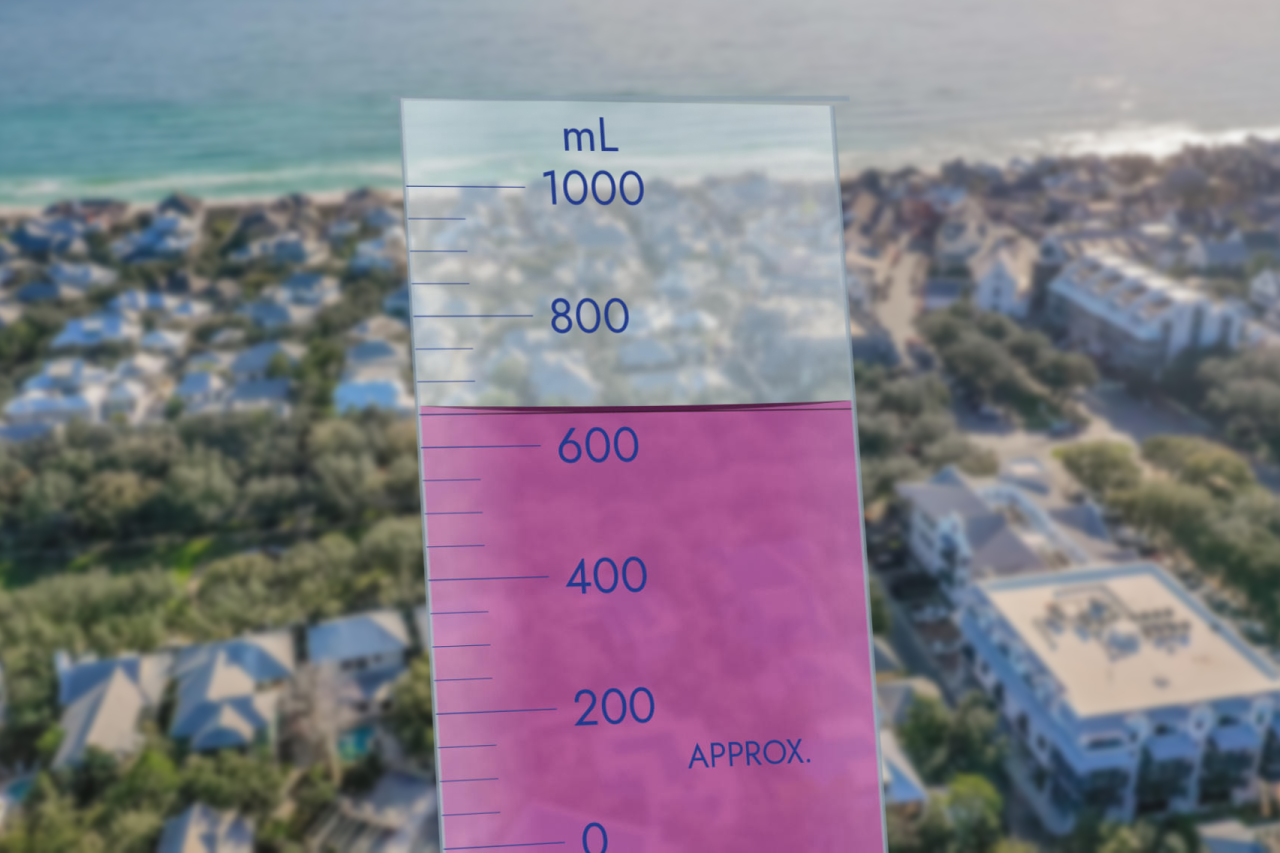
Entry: 650 mL
